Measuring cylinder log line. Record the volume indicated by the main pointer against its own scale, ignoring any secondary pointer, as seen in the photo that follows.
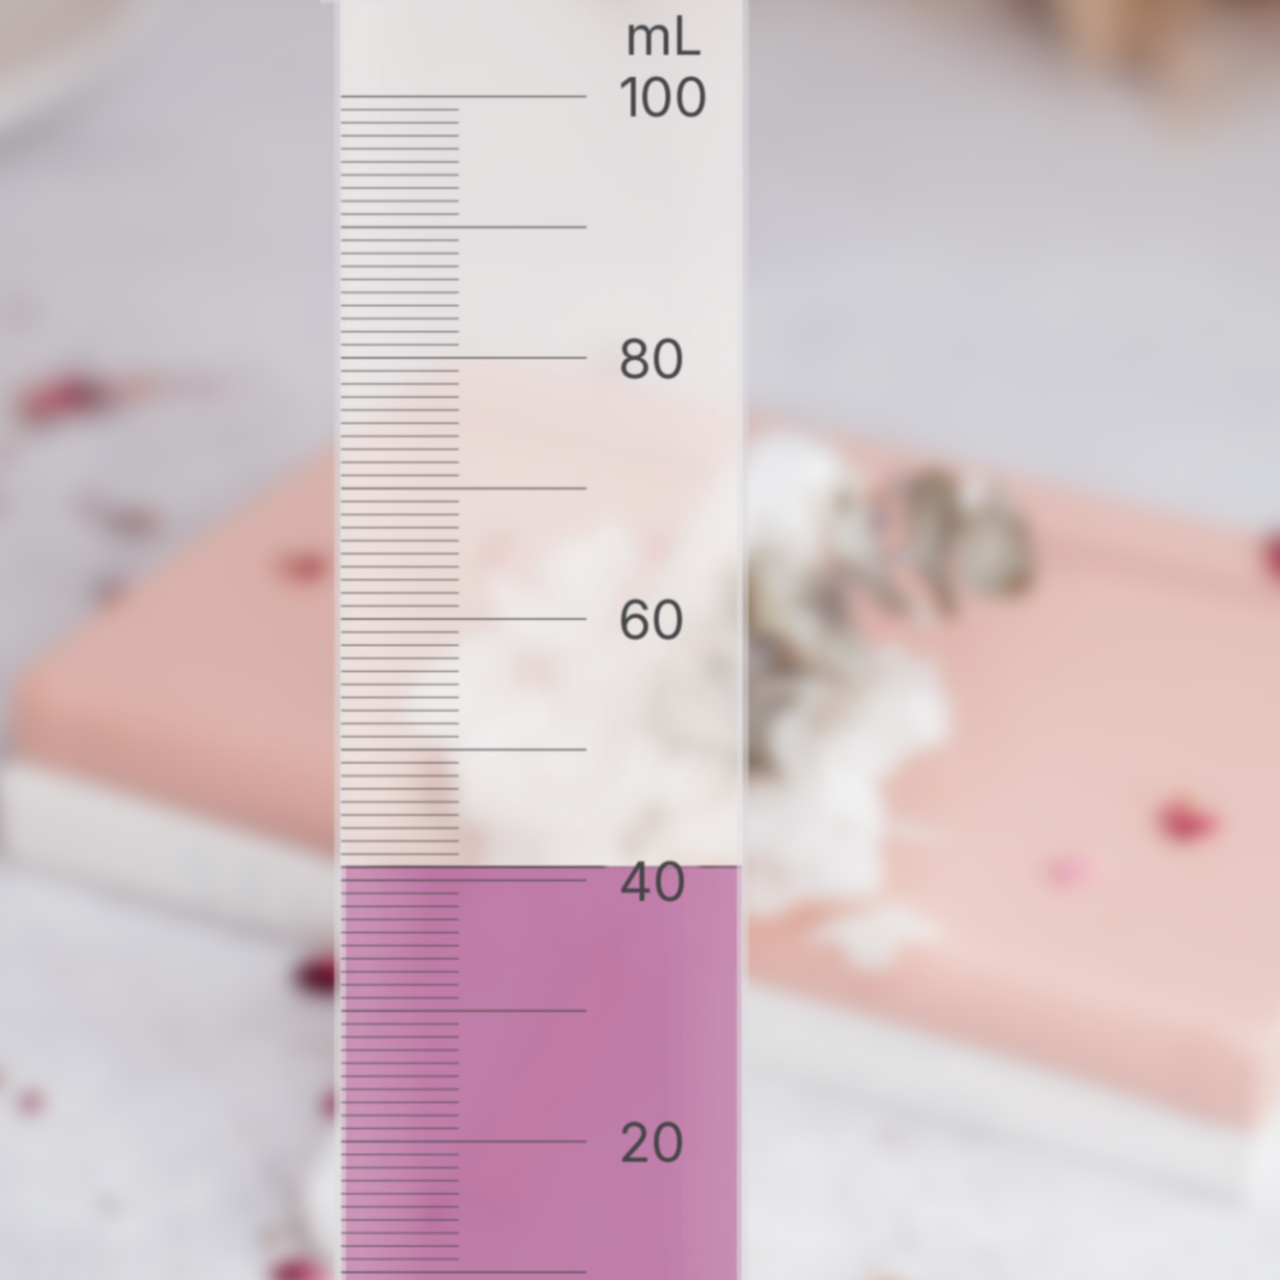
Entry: 41 mL
